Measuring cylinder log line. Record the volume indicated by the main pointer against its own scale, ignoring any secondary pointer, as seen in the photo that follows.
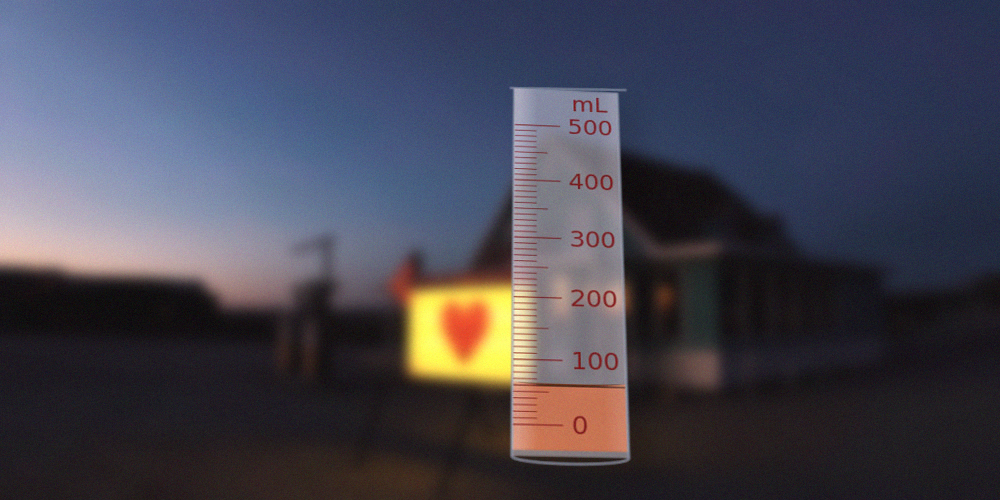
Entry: 60 mL
